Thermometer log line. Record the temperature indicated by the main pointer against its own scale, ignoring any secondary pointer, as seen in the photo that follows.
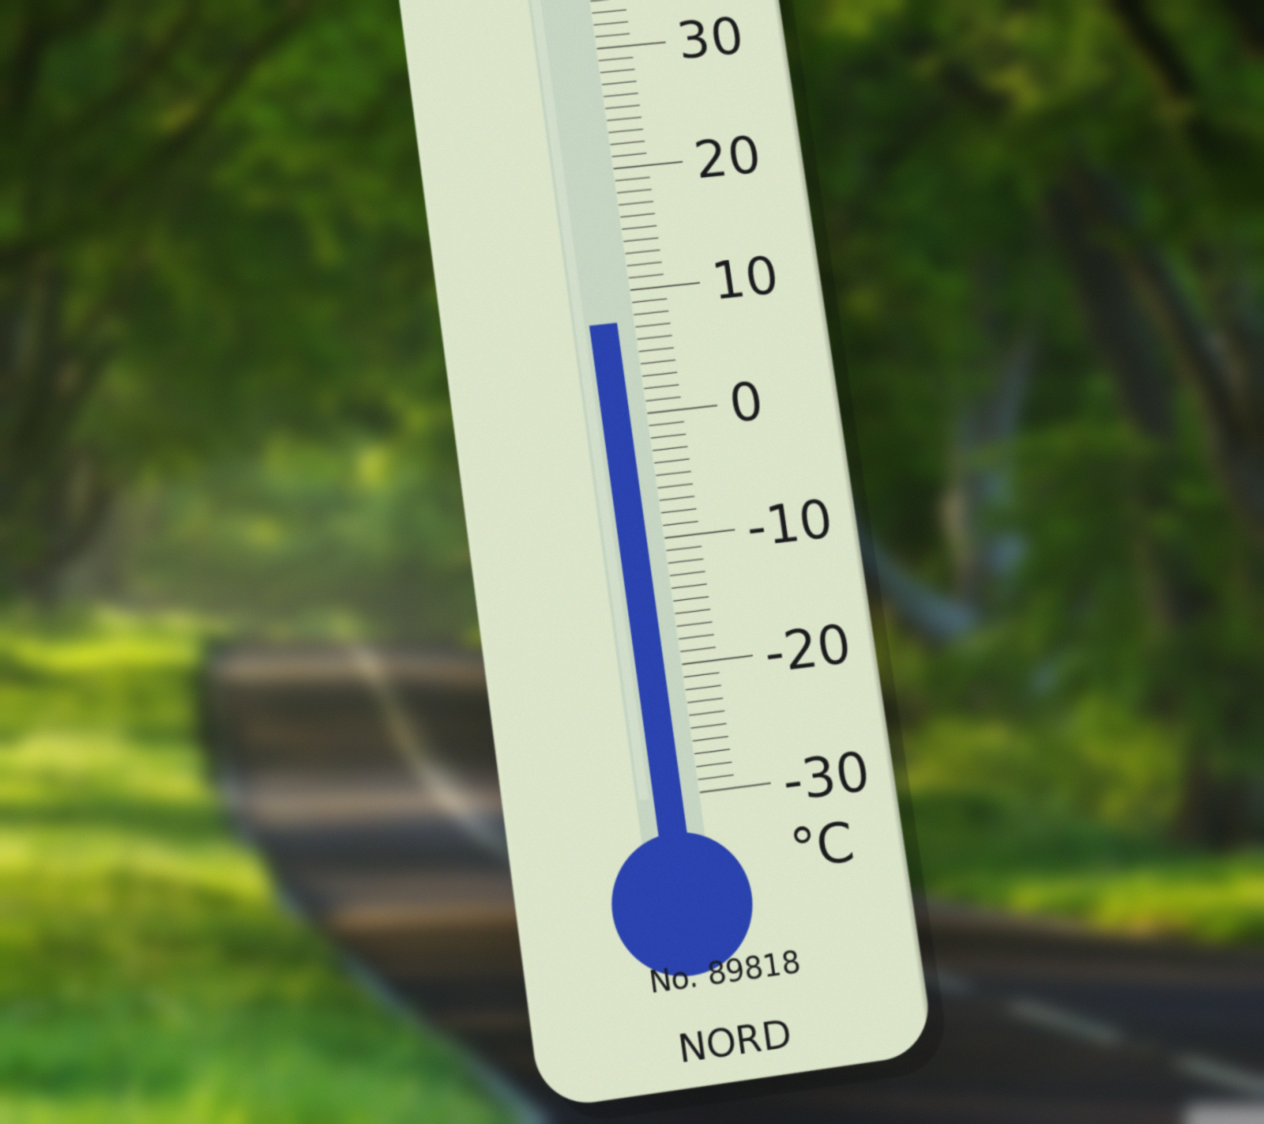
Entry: 7.5 °C
